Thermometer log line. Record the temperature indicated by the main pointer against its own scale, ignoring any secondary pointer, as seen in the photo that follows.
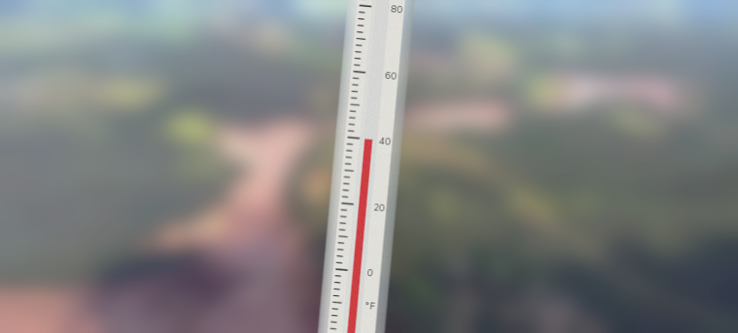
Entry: 40 °F
